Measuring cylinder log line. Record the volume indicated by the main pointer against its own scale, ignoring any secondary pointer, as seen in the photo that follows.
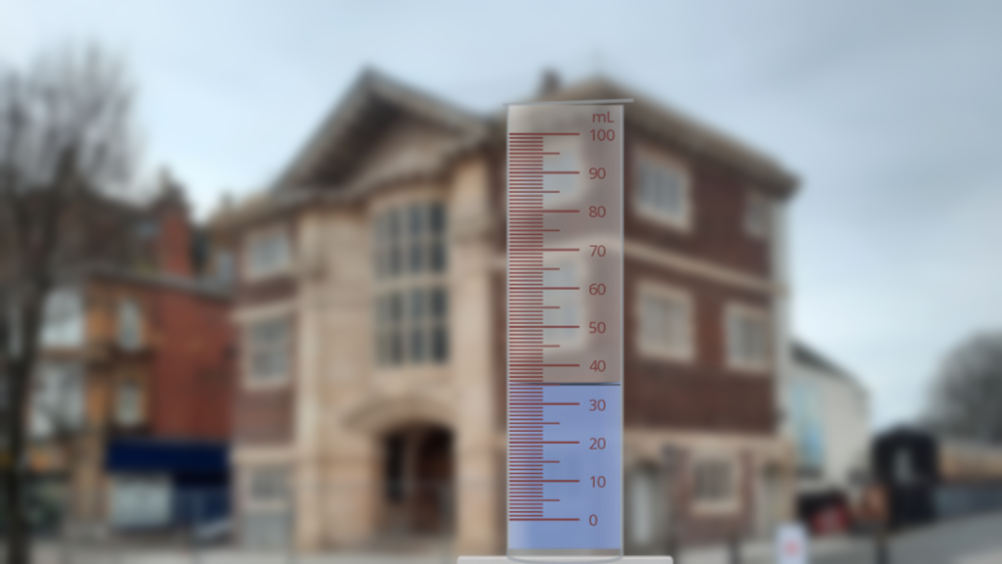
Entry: 35 mL
